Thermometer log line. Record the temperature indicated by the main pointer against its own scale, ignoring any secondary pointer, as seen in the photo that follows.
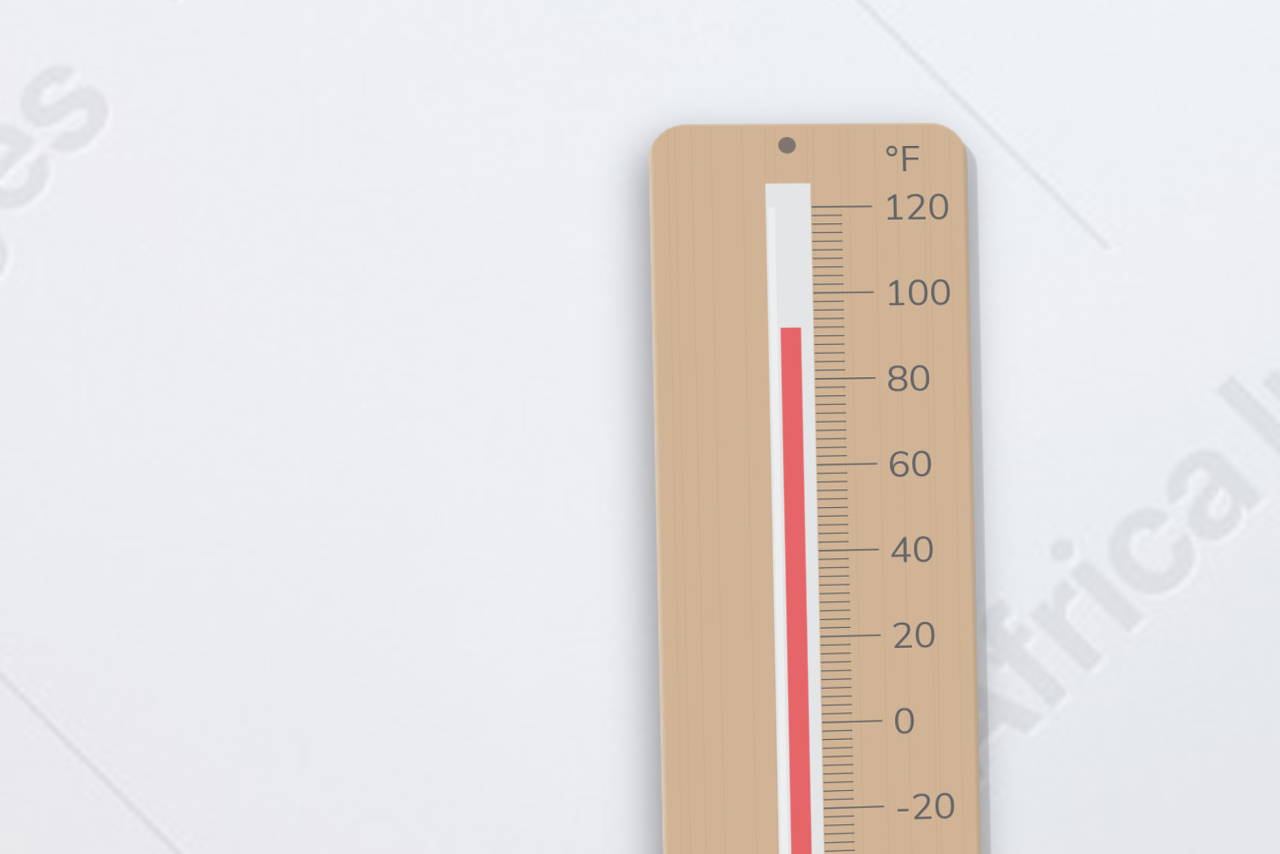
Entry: 92 °F
